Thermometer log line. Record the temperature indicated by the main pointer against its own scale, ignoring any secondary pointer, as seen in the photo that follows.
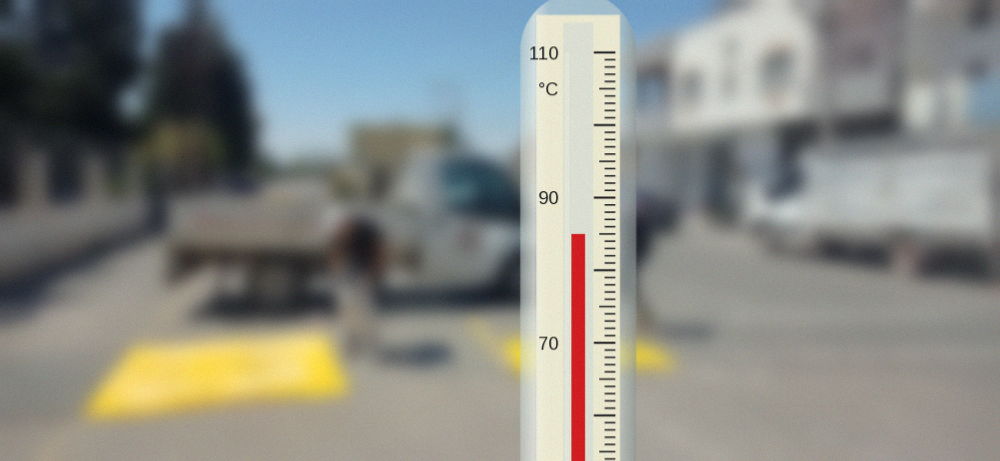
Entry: 85 °C
